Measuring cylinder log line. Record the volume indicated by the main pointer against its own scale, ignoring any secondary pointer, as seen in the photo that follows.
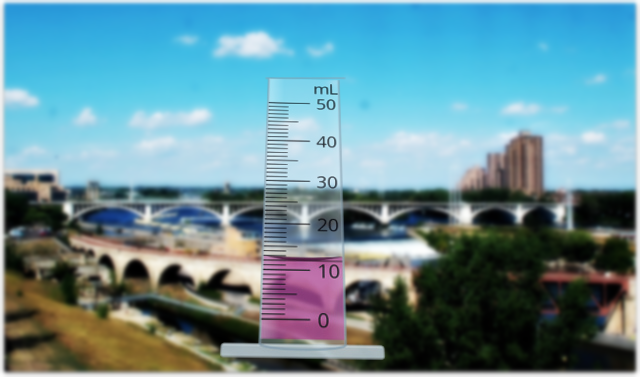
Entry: 12 mL
